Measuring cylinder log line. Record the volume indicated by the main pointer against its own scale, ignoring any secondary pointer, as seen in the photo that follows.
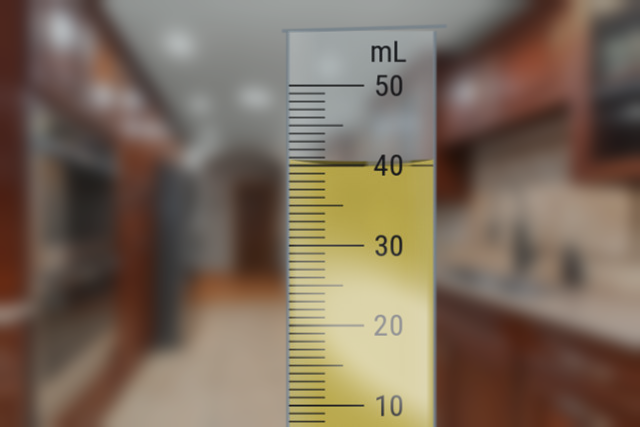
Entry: 40 mL
